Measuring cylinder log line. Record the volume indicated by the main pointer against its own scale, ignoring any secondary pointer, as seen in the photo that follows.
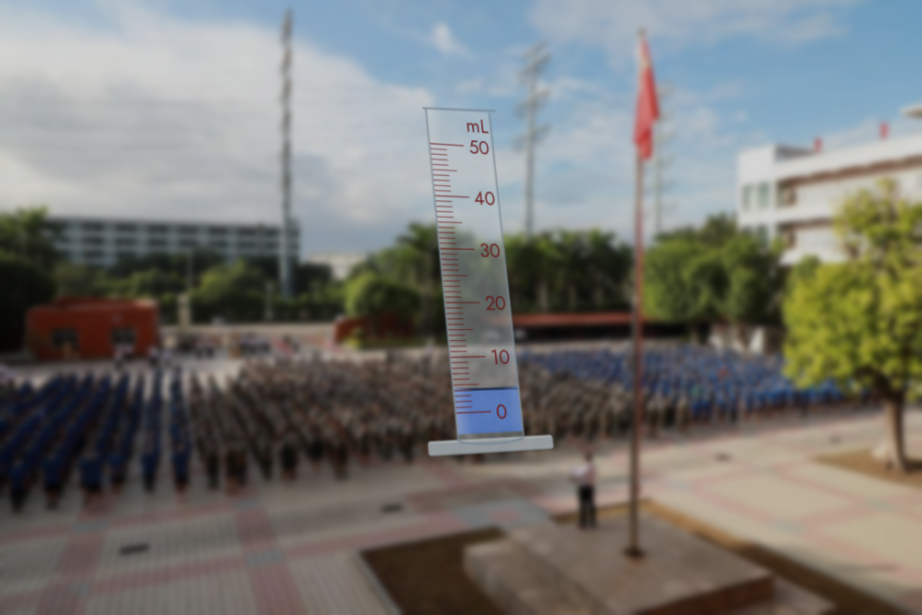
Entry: 4 mL
